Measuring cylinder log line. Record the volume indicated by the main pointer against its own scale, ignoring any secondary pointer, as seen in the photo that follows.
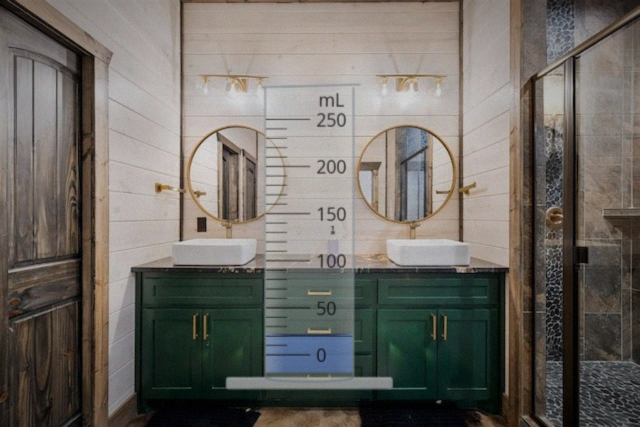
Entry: 20 mL
